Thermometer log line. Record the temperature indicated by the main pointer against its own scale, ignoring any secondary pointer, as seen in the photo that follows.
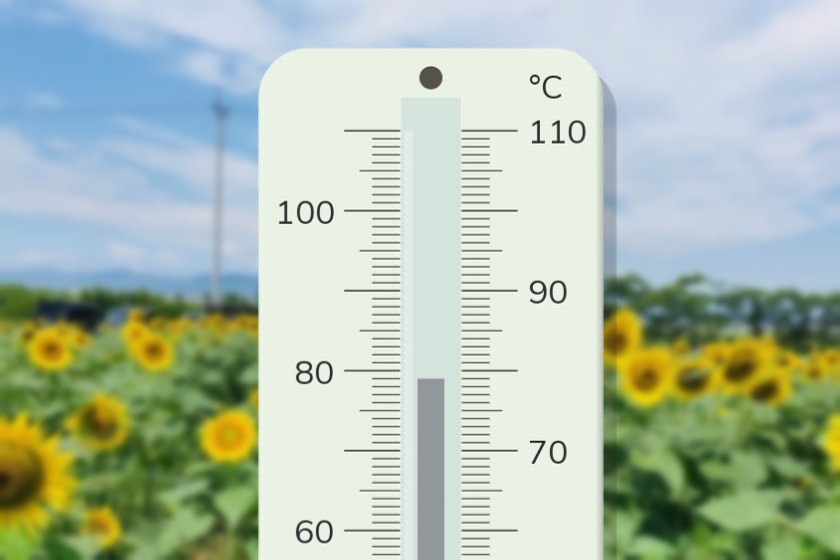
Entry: 79 °C
